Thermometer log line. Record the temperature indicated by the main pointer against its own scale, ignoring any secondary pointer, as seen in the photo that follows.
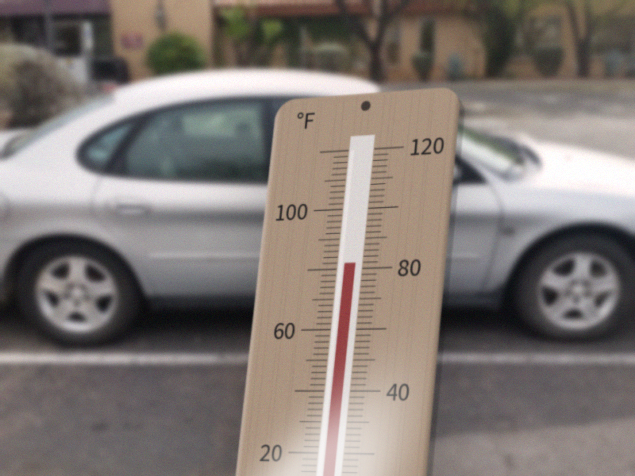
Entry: 82 °F
